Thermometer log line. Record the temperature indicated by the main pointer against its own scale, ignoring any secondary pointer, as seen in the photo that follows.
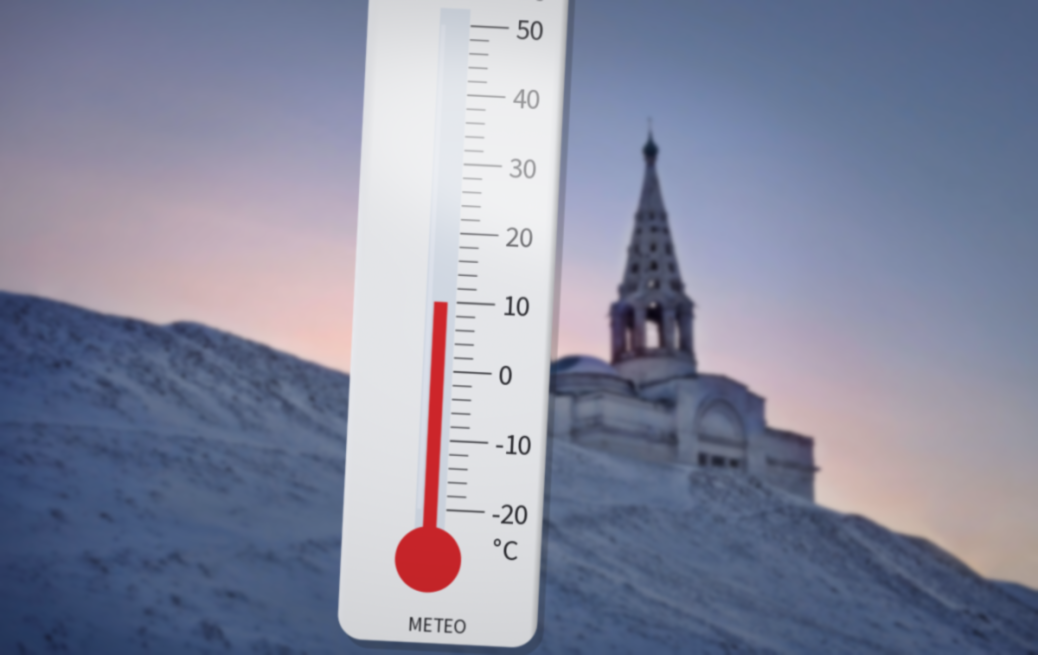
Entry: 10 °C
